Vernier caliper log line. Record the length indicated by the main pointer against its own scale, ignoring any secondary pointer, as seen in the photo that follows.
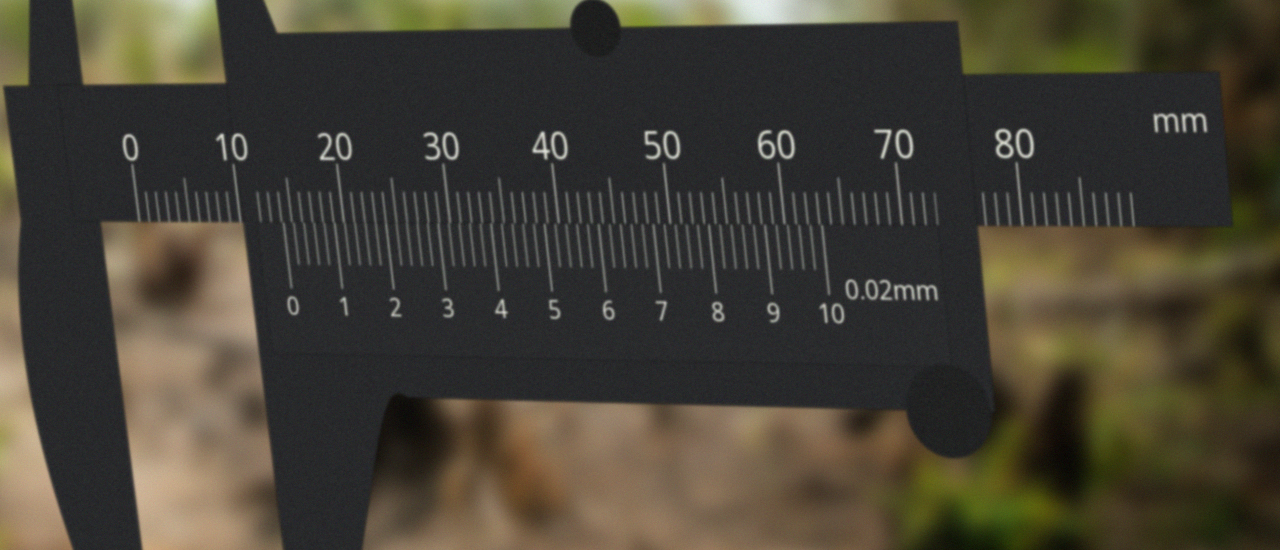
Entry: 14.2 mm
